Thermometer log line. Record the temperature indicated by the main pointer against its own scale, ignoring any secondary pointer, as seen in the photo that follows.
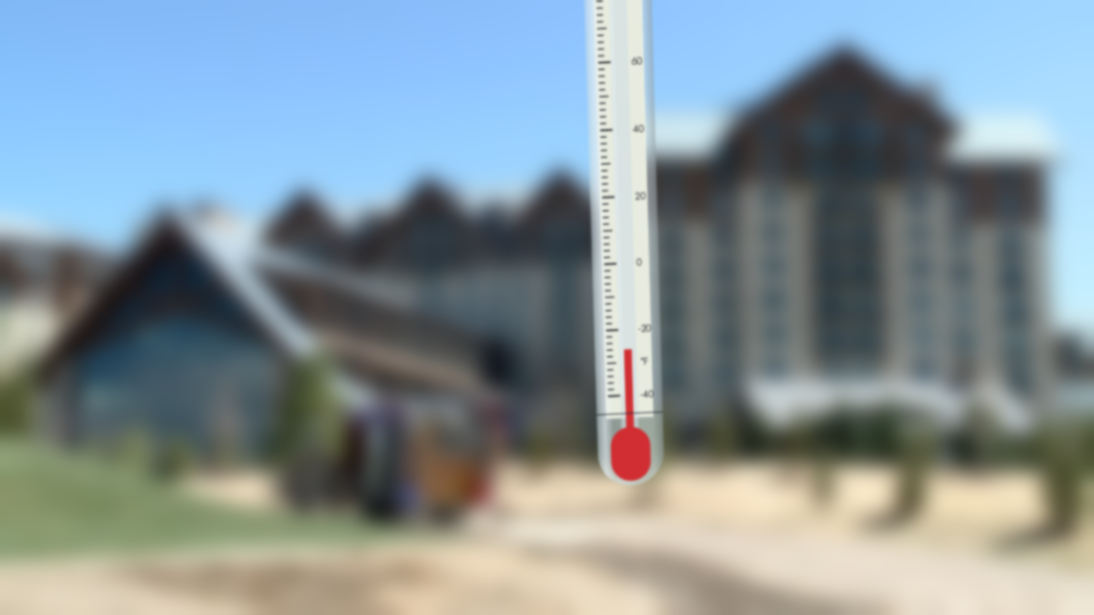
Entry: -26 °F
